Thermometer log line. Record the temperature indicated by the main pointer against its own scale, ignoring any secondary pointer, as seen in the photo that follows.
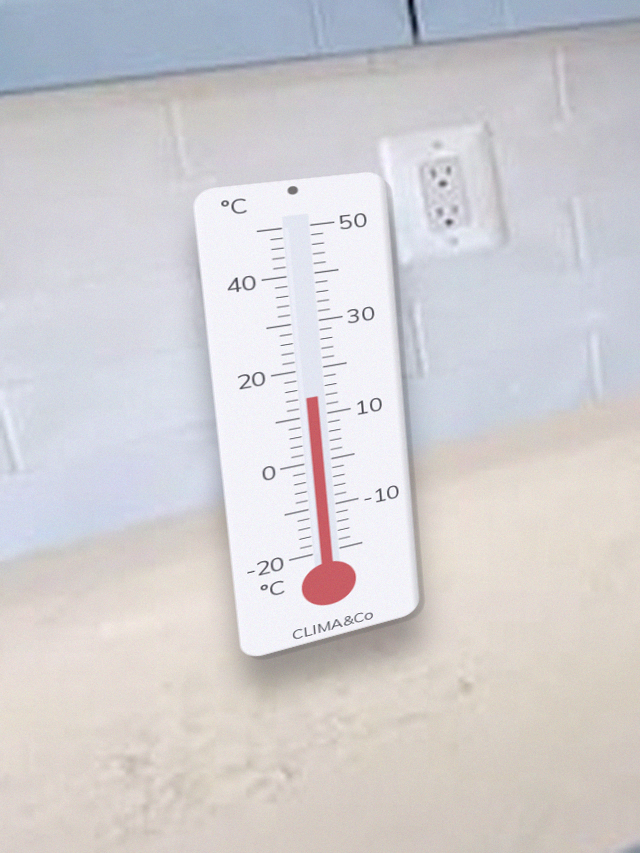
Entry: 14 °C
